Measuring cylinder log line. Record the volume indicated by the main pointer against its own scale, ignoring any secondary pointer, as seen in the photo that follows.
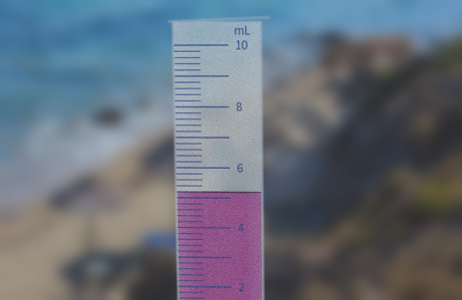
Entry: 5.2 mL
